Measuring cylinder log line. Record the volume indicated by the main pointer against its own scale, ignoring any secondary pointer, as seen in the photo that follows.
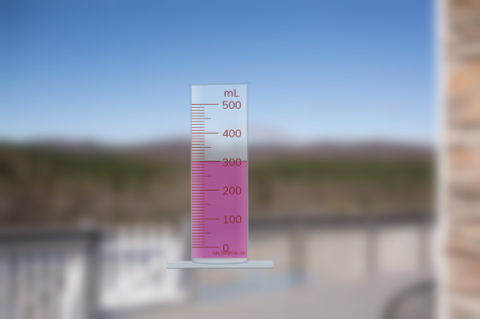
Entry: 300 mL
